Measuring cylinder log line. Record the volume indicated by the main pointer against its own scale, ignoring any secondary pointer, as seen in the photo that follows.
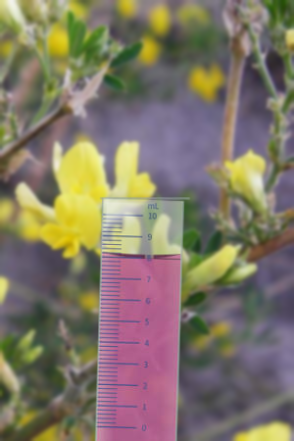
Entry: 8 mL
